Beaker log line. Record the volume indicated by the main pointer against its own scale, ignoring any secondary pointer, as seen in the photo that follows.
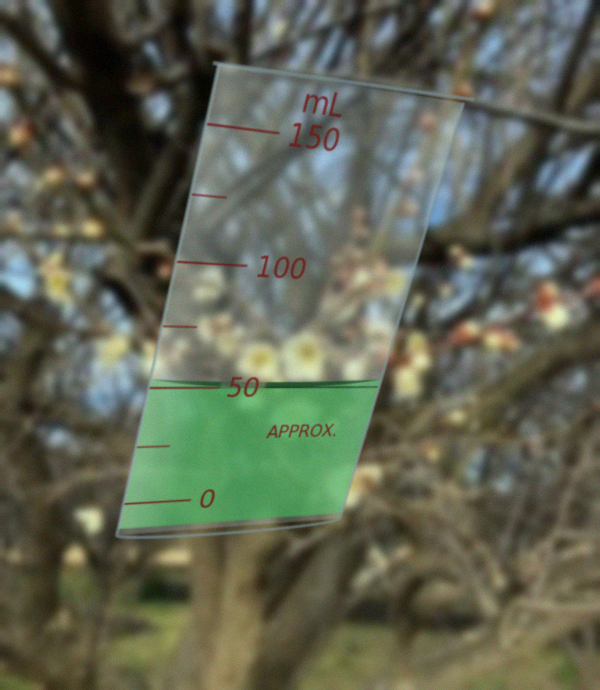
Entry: 50 mL
